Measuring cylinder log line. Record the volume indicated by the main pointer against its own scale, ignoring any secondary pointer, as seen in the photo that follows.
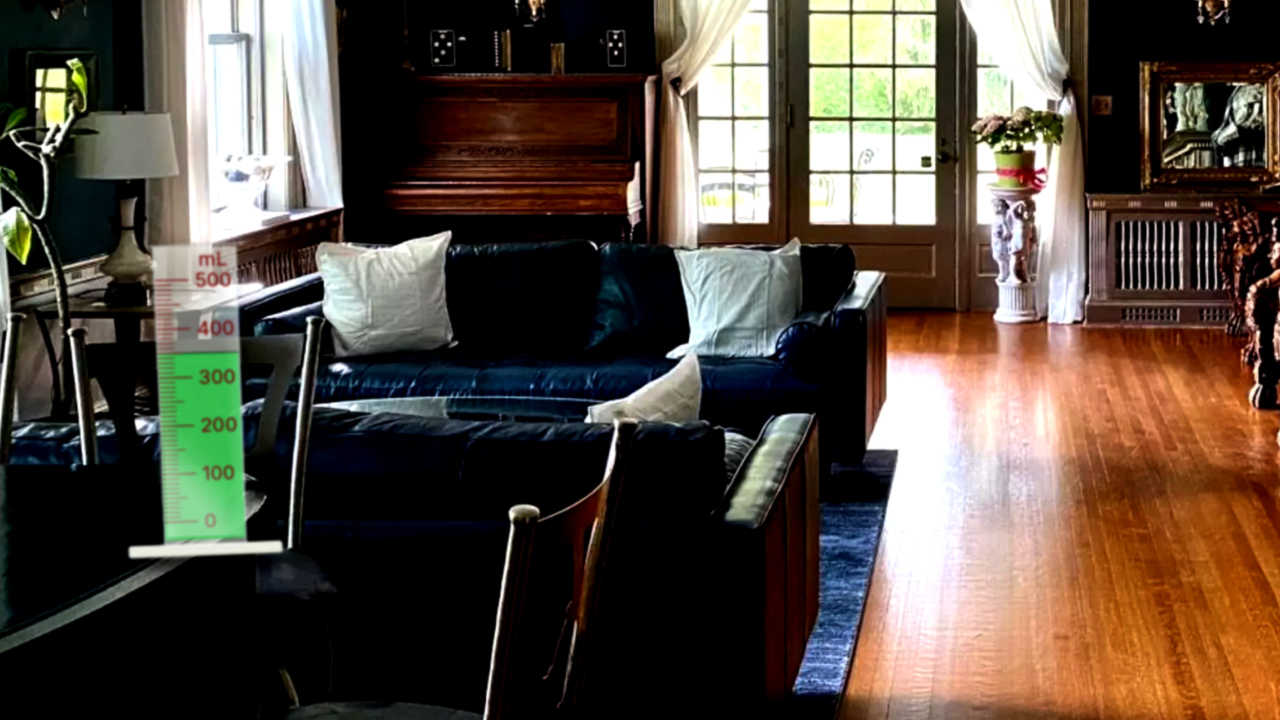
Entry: 350 mL
